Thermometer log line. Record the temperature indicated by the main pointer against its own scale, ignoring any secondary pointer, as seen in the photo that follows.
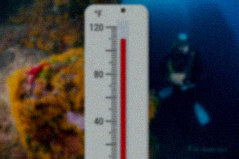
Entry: 110 °F
